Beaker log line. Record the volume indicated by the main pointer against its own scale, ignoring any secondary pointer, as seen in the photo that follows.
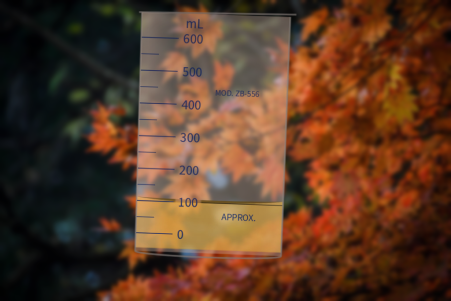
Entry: 100 mL
